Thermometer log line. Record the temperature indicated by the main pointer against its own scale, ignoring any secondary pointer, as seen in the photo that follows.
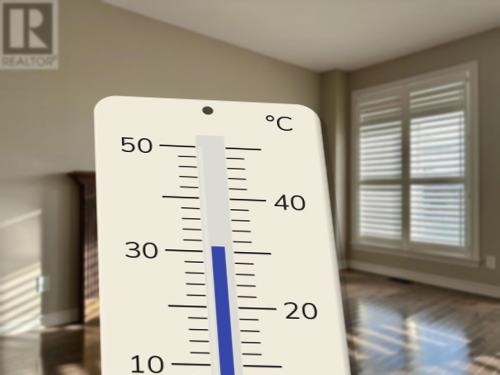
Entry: 31 °C
